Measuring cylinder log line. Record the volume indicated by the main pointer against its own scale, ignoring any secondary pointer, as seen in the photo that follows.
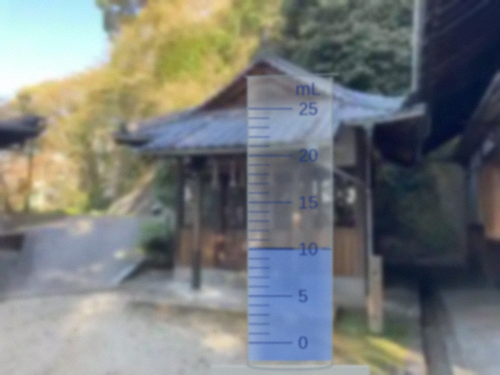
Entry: 10 mL
